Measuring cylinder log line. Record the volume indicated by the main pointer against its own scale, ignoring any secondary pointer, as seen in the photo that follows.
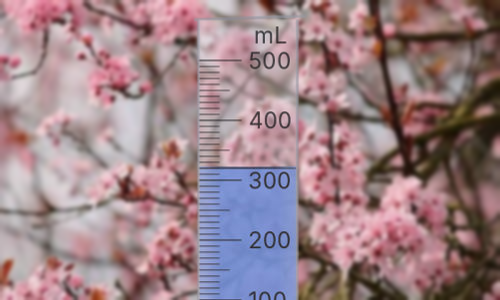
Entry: 320 mL
